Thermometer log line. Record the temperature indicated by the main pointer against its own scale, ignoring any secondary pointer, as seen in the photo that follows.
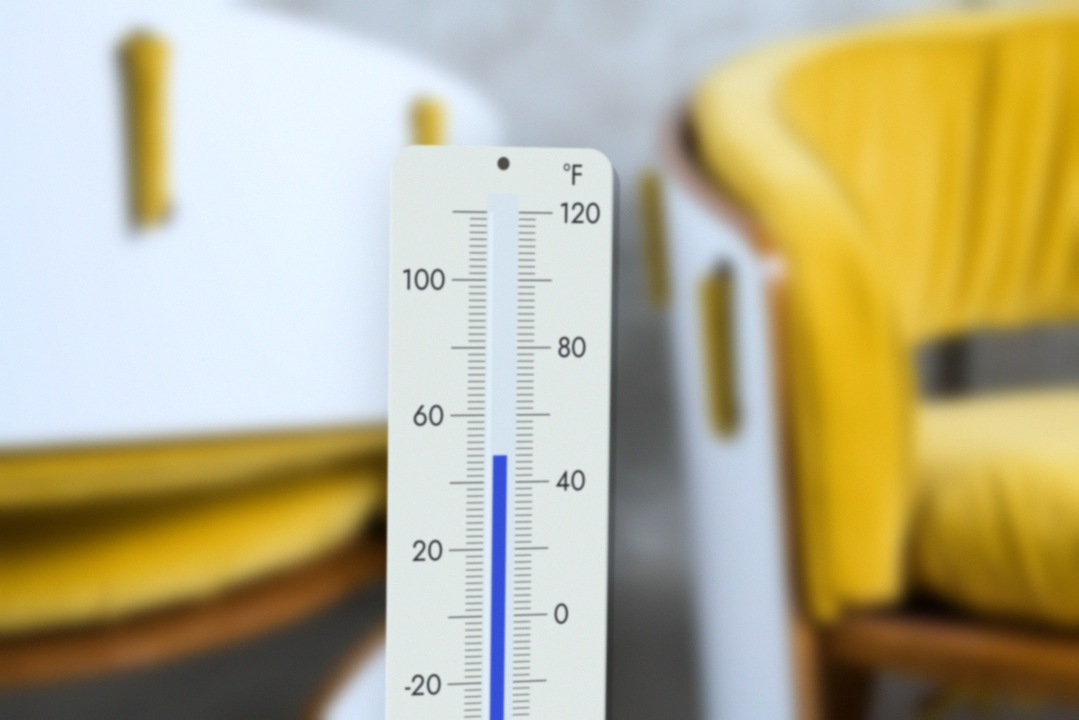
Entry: 48 °F
